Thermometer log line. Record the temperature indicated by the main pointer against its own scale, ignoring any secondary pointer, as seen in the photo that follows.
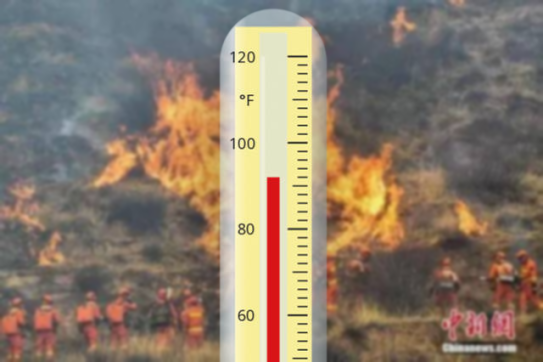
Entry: 92 °F
